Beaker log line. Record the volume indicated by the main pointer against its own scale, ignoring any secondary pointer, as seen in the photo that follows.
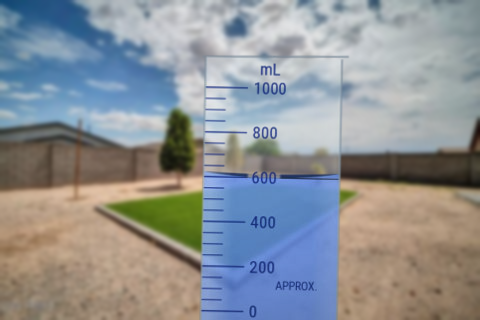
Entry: 600 mL
